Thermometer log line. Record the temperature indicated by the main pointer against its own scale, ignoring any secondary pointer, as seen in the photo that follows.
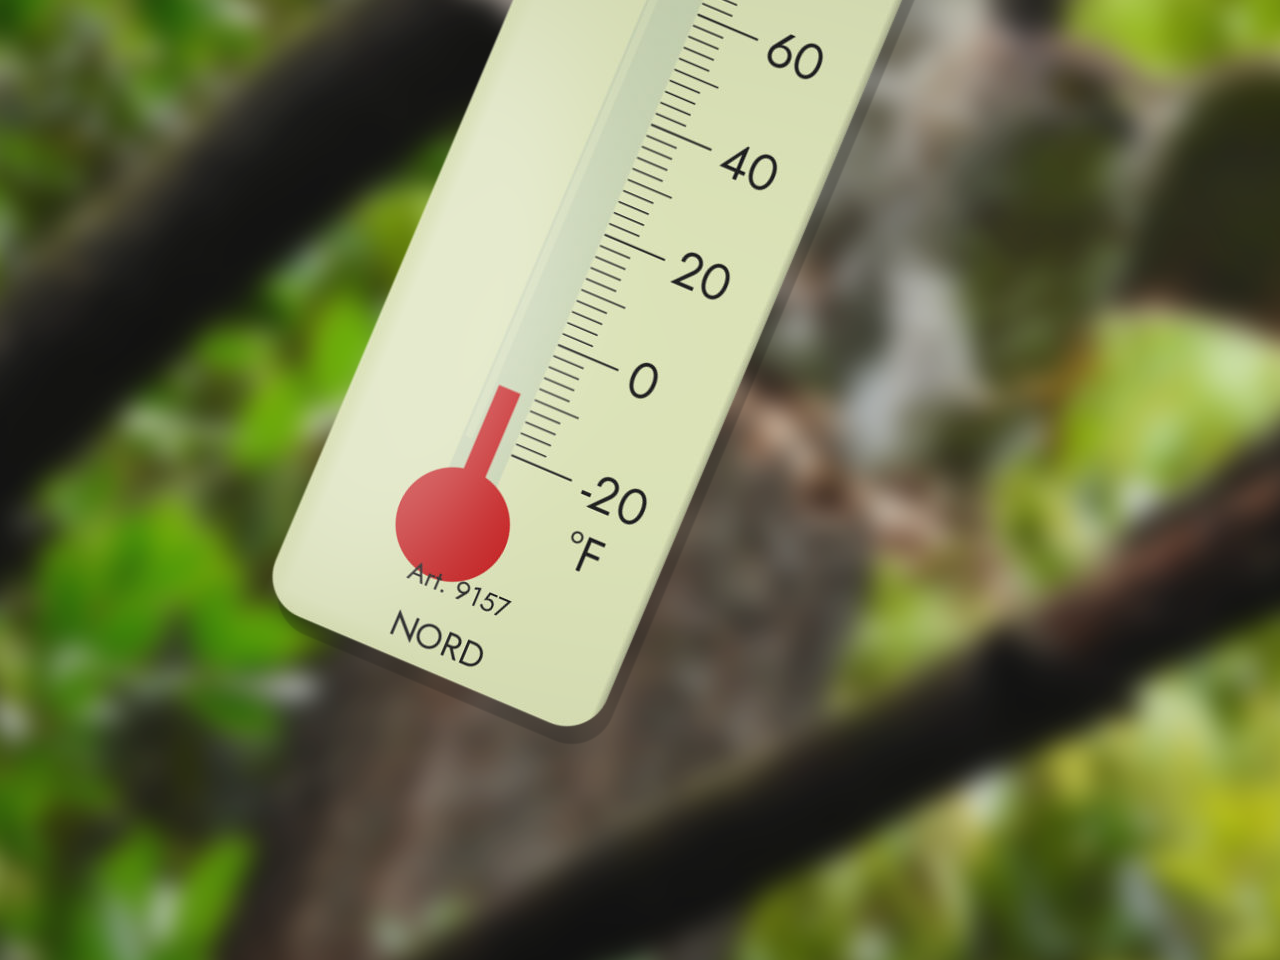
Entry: -10 °F
